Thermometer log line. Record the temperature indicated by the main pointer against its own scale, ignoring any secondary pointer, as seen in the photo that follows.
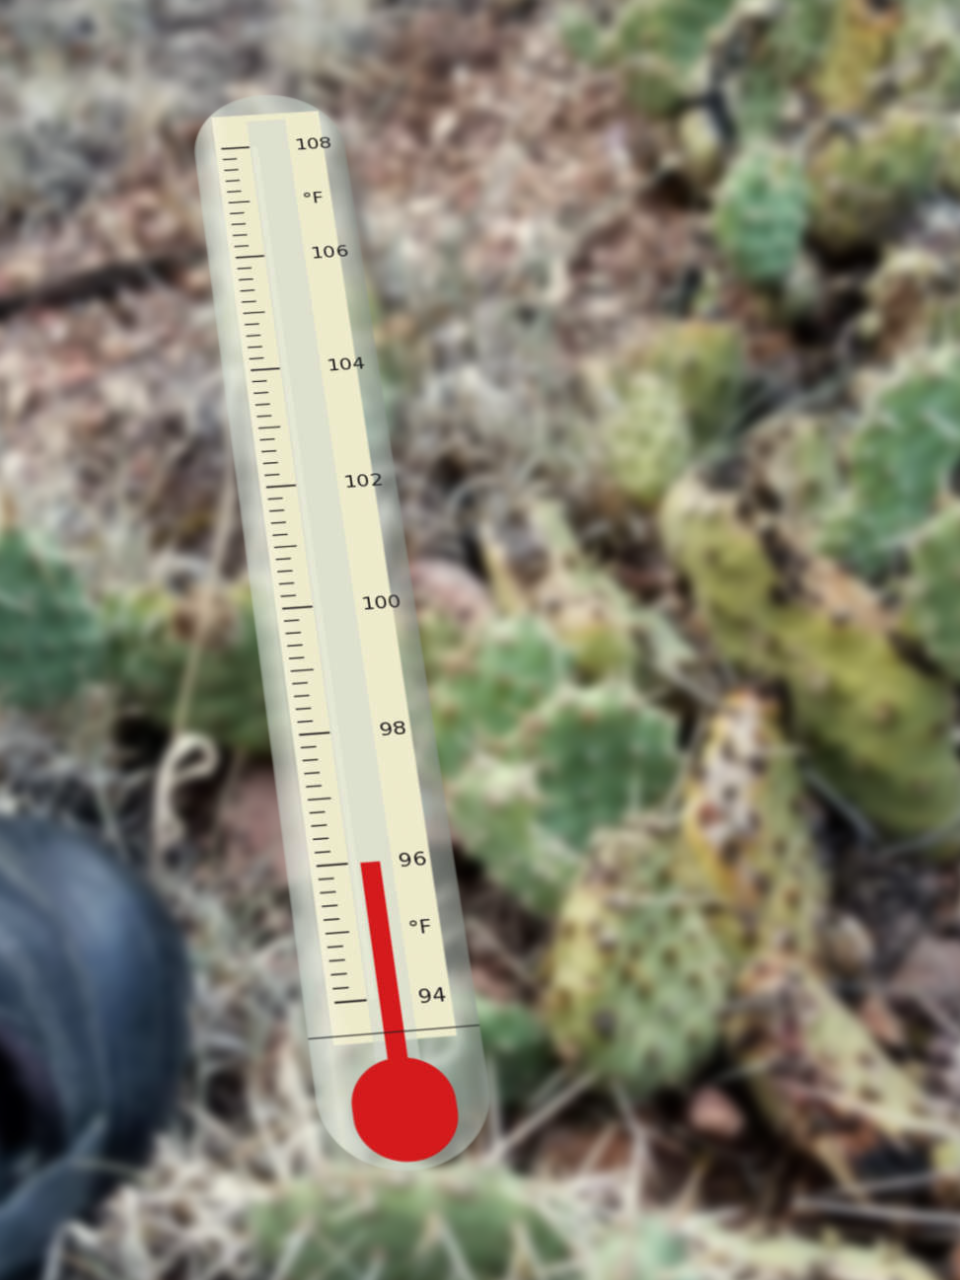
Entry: 96 °F
